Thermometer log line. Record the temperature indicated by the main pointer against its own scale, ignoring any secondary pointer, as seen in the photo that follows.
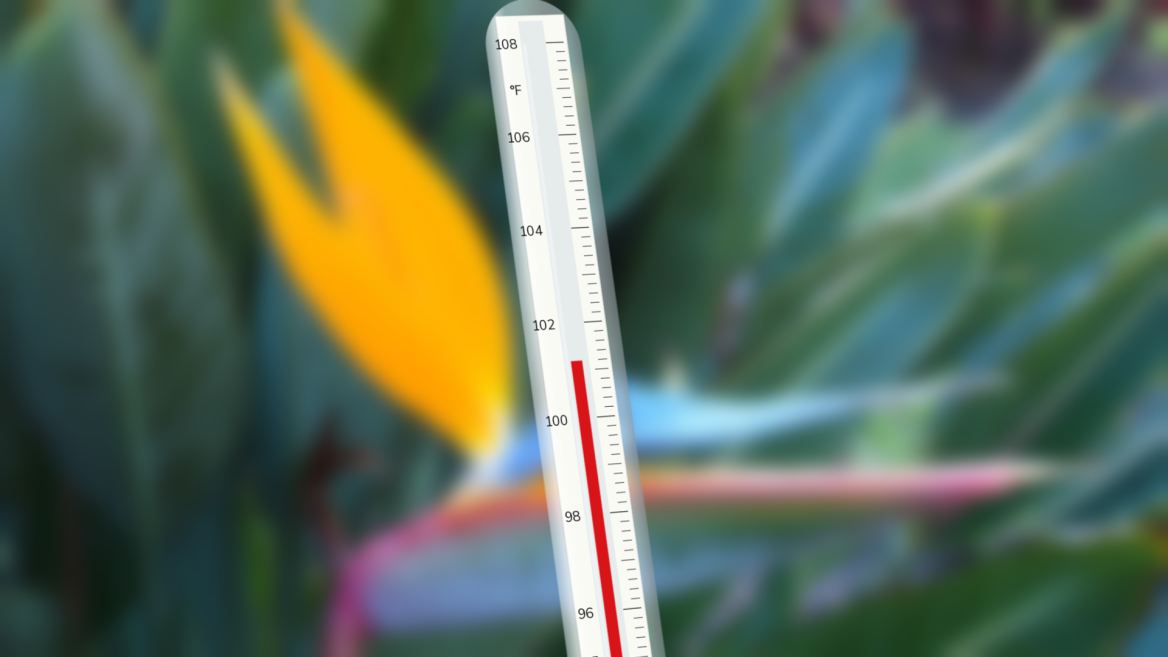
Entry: 101.2 °F
